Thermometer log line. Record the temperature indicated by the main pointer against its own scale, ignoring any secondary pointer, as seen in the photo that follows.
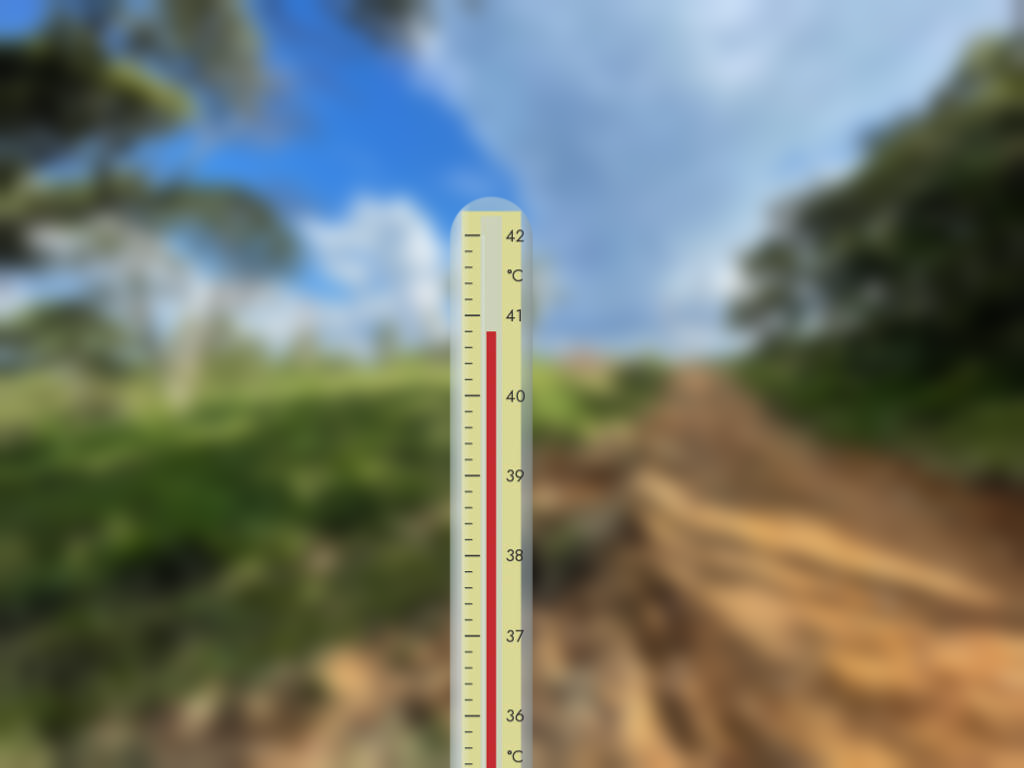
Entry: 40.8 °C
